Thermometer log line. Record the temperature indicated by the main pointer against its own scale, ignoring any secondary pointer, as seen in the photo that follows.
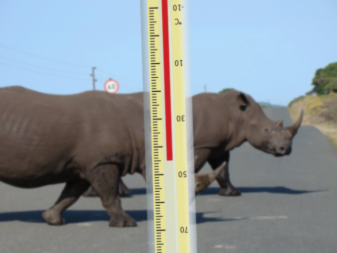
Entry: 45 °C
